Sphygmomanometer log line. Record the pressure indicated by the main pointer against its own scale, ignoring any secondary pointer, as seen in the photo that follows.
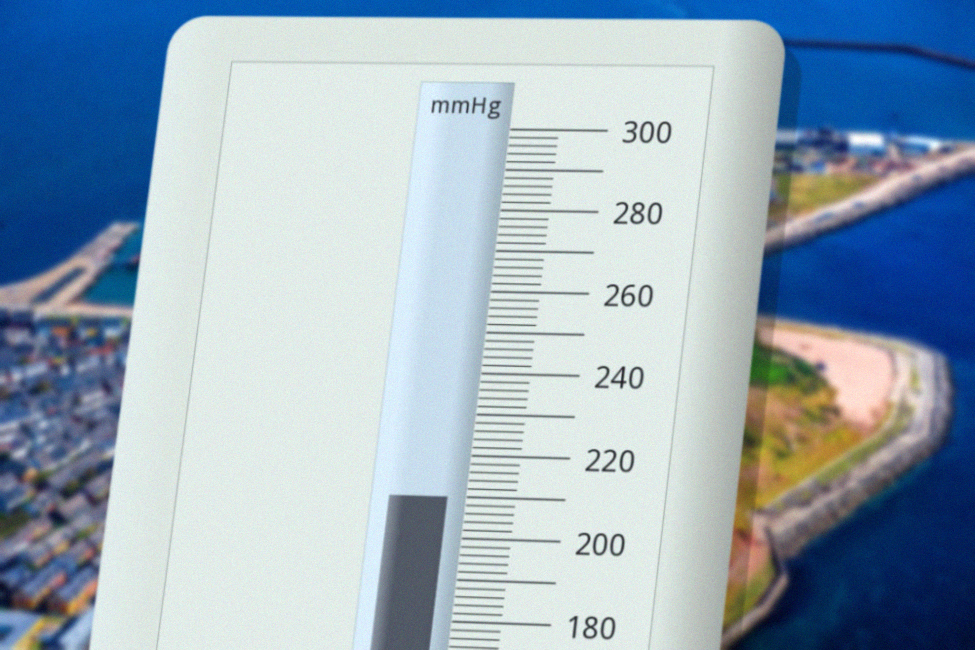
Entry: 210 mmHg
